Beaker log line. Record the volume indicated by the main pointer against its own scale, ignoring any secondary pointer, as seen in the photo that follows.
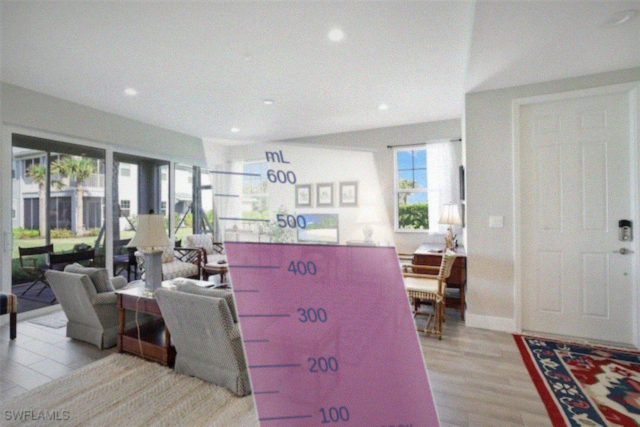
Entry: 450 mL
